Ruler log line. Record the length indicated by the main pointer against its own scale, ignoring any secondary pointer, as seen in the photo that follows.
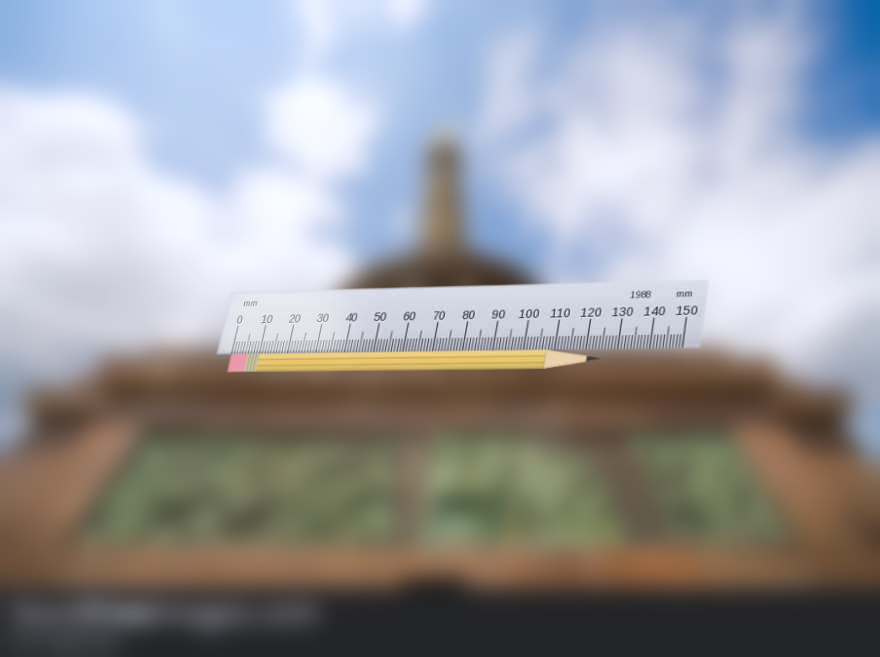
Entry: 125 mm
